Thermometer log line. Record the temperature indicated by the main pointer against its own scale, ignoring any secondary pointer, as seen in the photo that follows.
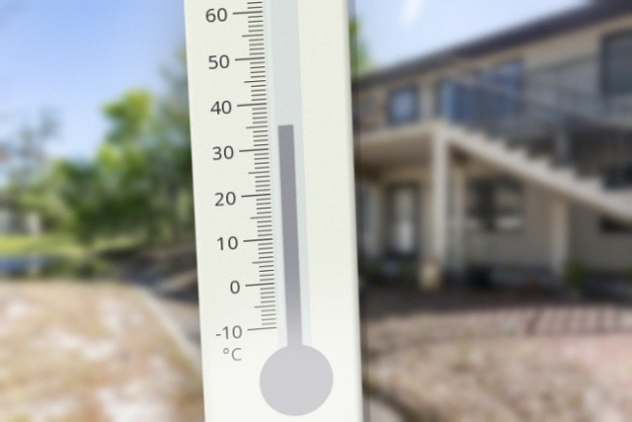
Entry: 35 °C
